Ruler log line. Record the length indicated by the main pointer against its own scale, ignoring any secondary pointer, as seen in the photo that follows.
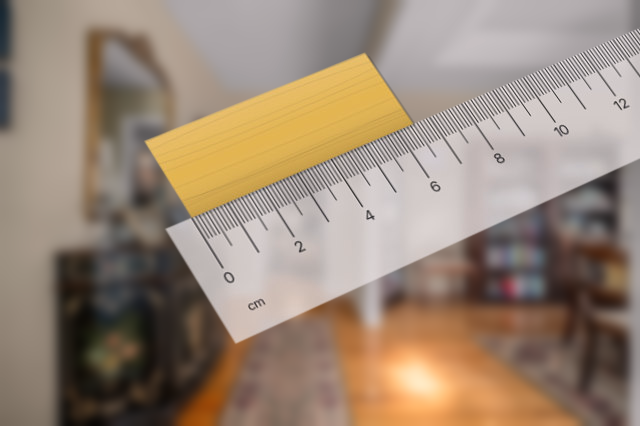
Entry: 6.5 cm
